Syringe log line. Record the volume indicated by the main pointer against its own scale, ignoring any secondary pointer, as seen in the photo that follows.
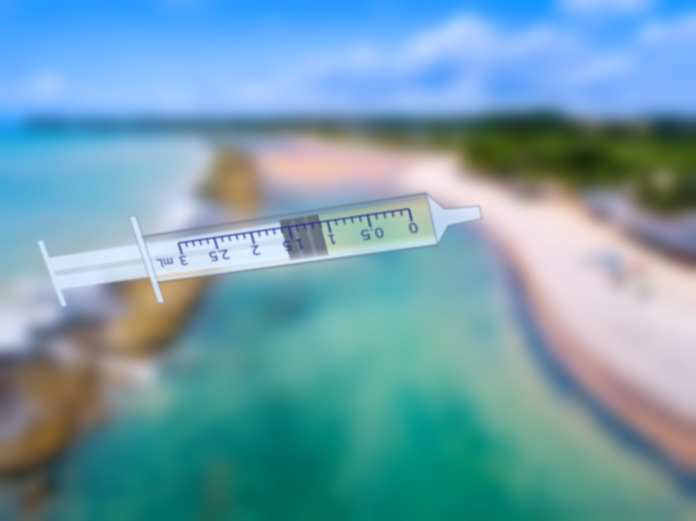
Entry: 1.1 mL
